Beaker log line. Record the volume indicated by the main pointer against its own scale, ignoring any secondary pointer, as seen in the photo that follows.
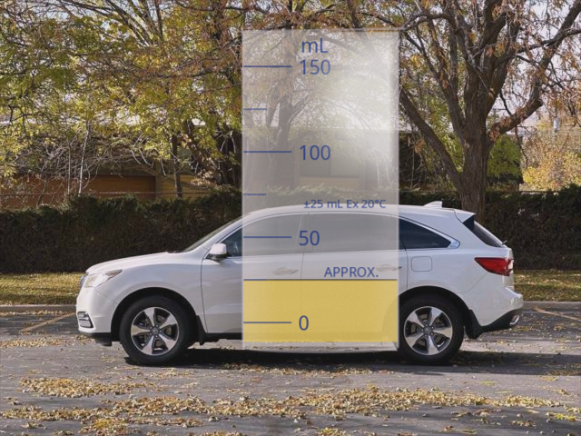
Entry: 25 mL
